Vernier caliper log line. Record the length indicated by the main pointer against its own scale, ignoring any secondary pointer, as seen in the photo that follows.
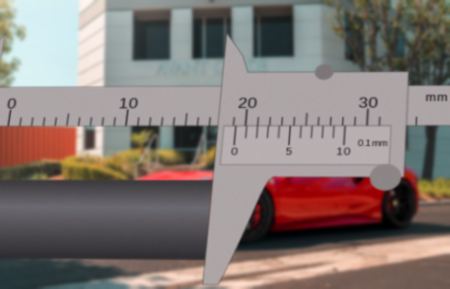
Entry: 19.2 mm
